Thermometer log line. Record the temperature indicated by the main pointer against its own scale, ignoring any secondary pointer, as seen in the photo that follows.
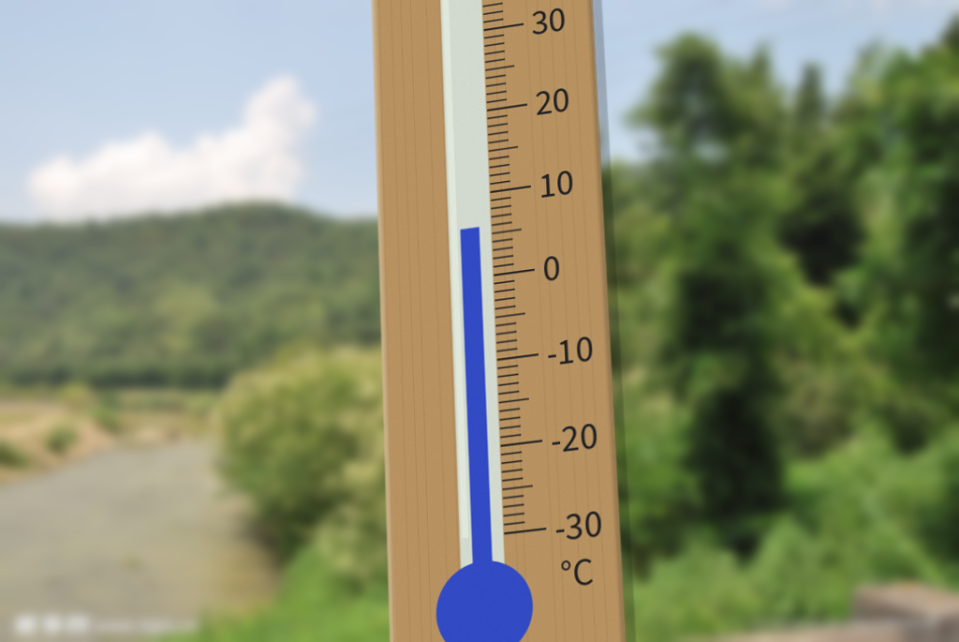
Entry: 6 °C
